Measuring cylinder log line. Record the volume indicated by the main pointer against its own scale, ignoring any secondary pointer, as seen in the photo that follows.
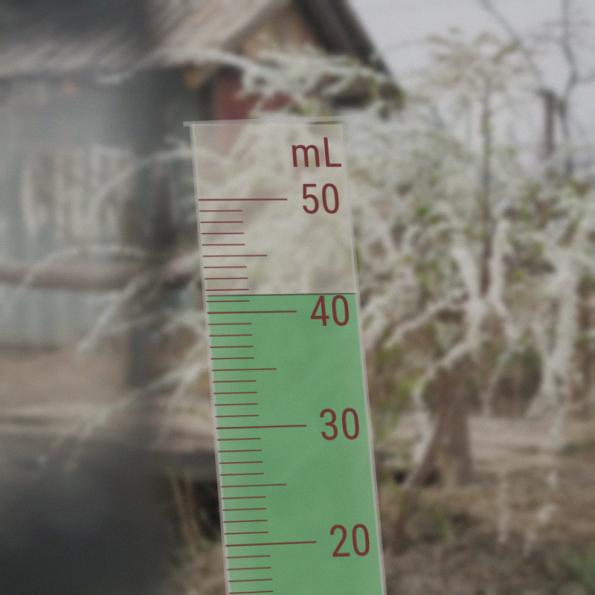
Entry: 41.5 mL
